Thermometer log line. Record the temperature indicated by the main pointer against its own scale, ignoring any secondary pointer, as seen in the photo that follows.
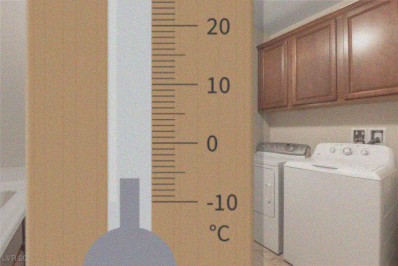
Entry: -6 °C
